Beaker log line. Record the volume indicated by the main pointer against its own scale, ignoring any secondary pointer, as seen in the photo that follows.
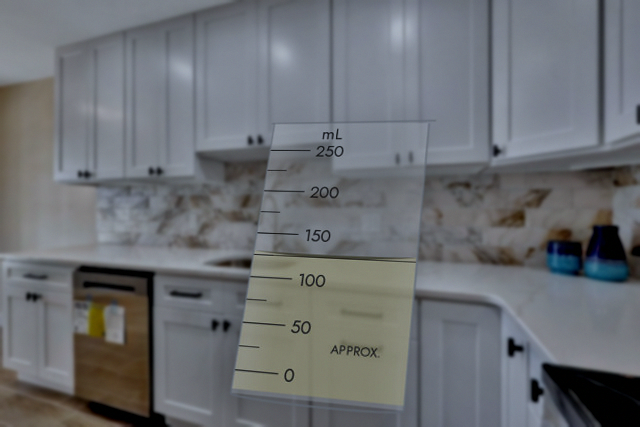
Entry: 125 mL
